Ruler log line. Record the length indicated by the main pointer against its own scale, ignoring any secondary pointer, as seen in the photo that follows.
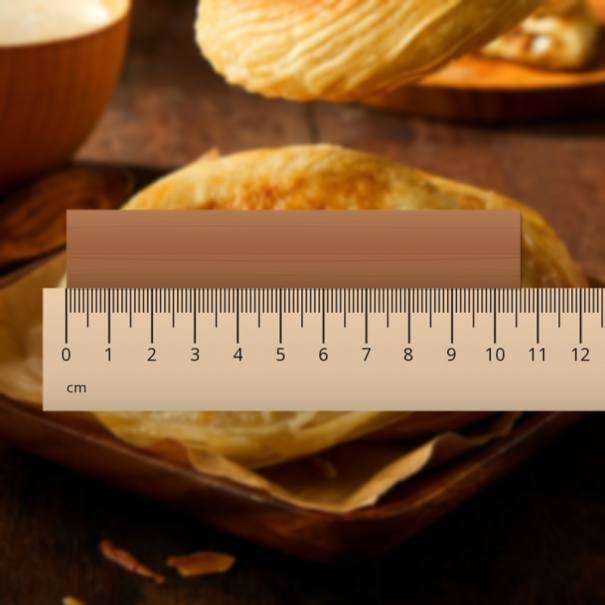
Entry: 10.6 cm
